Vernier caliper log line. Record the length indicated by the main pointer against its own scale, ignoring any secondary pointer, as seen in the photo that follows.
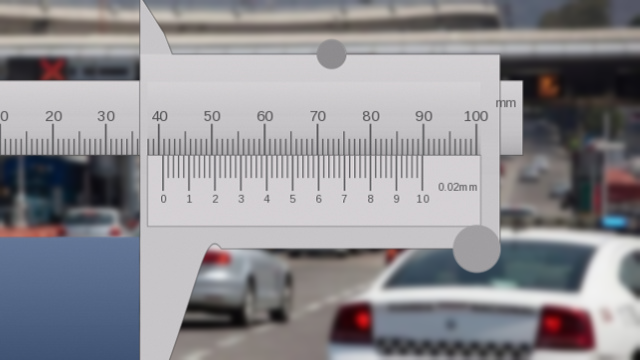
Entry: 40.8 mm
